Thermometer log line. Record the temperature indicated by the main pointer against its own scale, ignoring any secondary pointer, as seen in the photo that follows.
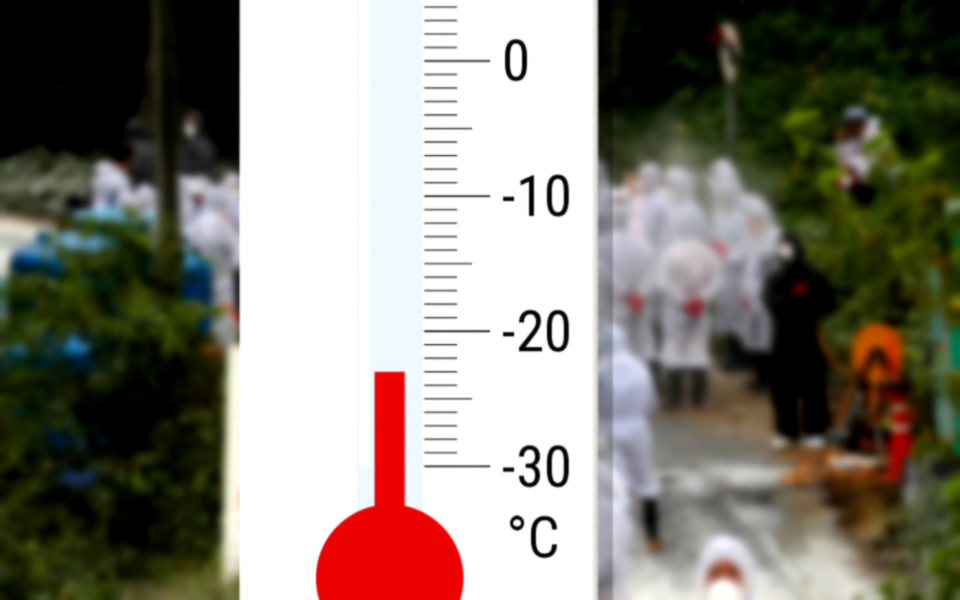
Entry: -23 °C
